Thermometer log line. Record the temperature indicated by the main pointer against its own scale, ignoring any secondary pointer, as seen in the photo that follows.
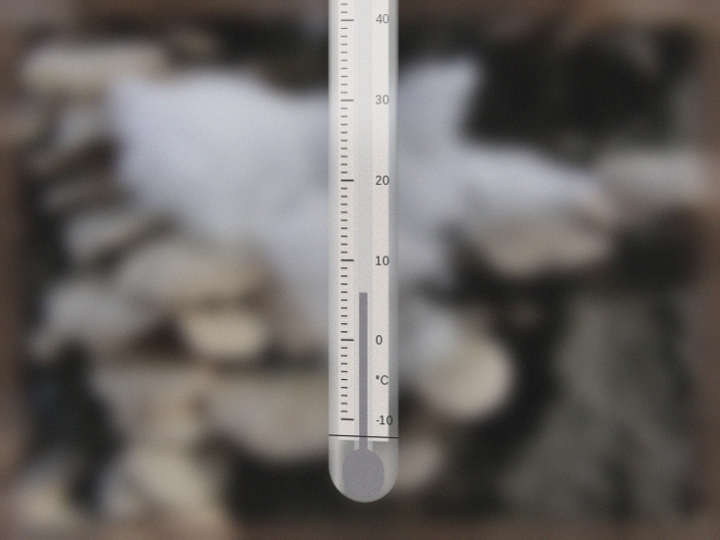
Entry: 6 °C
